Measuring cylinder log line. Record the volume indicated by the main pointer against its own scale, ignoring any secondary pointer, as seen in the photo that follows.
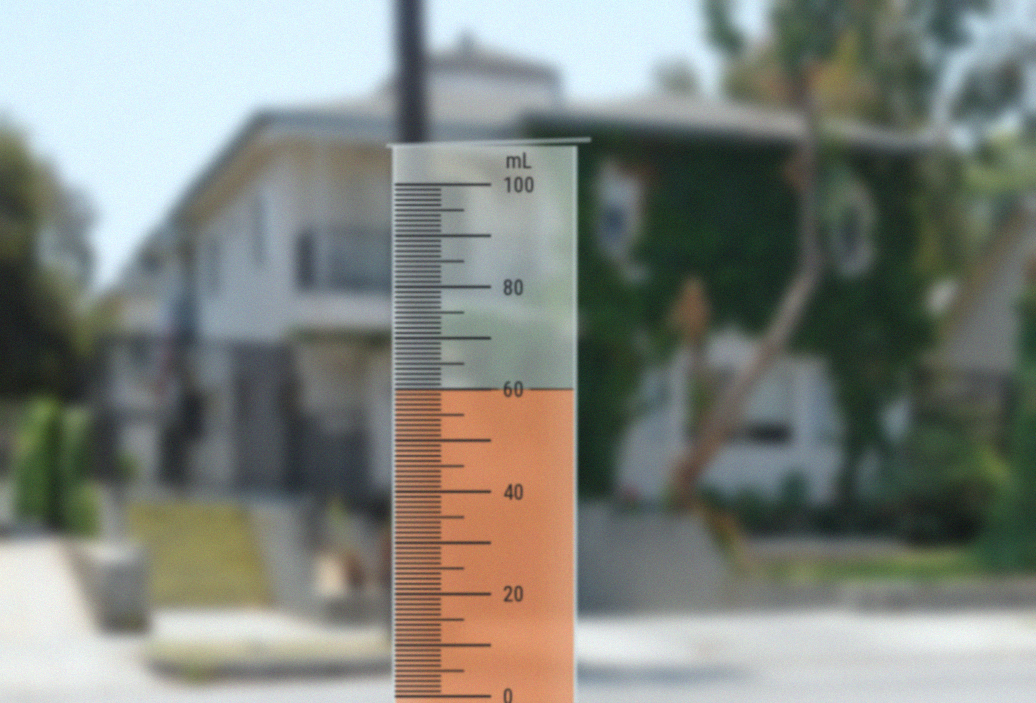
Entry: 60 mL
